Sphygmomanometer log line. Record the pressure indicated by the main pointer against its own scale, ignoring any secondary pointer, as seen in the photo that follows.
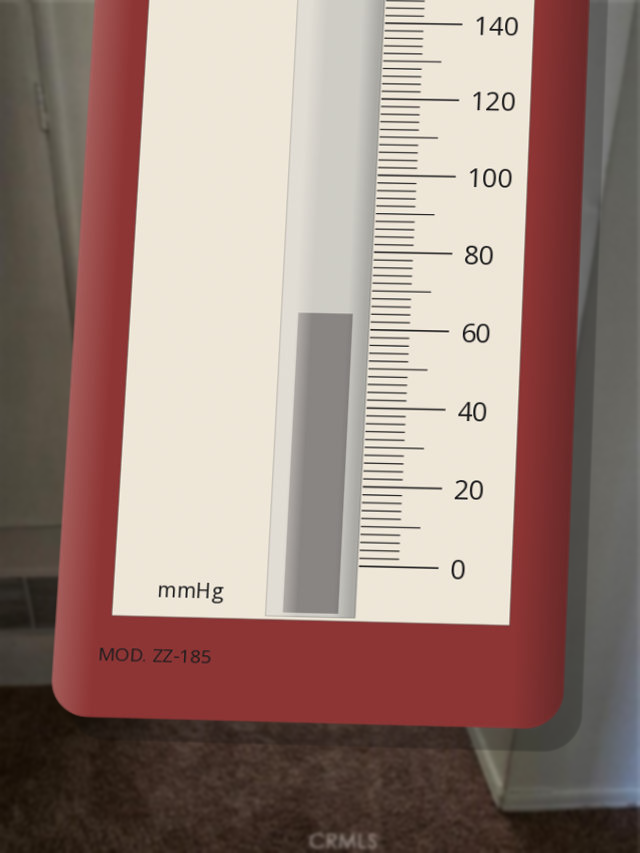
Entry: 64 mmHg
